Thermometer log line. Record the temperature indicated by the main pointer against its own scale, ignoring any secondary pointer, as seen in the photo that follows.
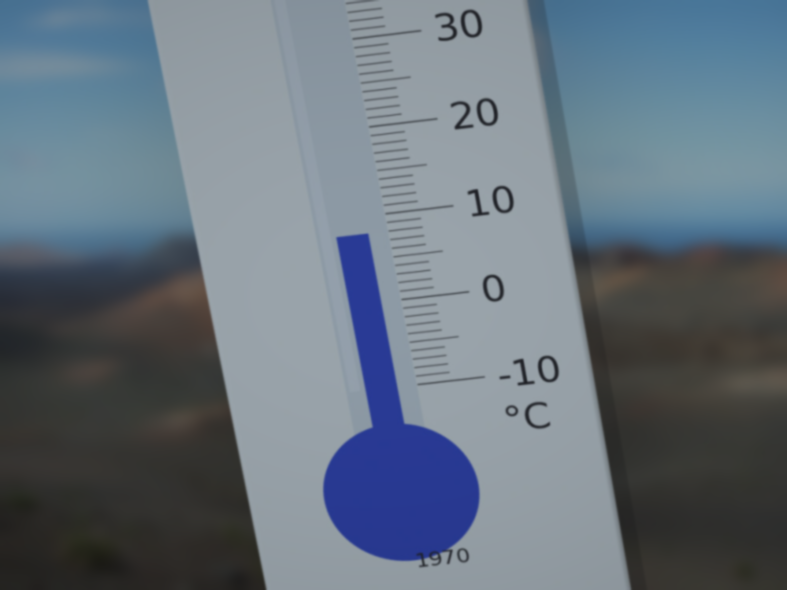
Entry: 8 °C
